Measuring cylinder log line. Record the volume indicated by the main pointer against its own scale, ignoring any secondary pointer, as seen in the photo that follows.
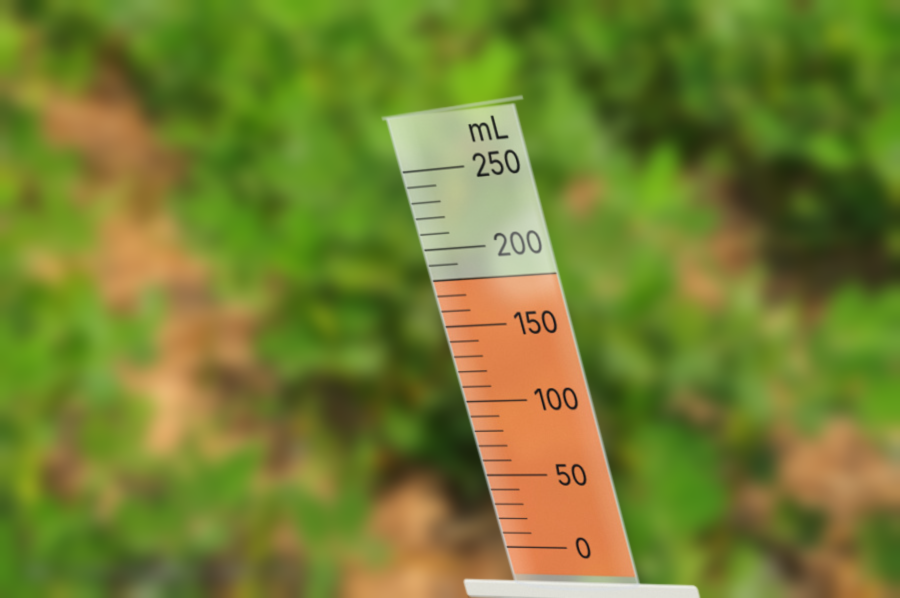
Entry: 180 mL
